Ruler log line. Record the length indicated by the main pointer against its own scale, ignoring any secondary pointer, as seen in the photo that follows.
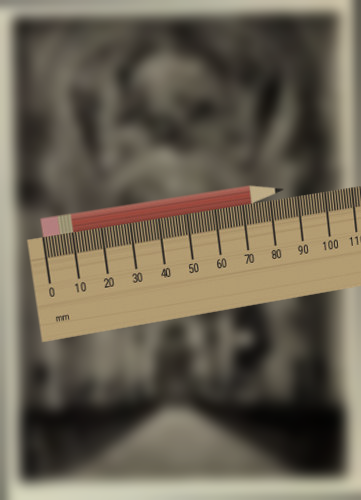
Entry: 85 mm
